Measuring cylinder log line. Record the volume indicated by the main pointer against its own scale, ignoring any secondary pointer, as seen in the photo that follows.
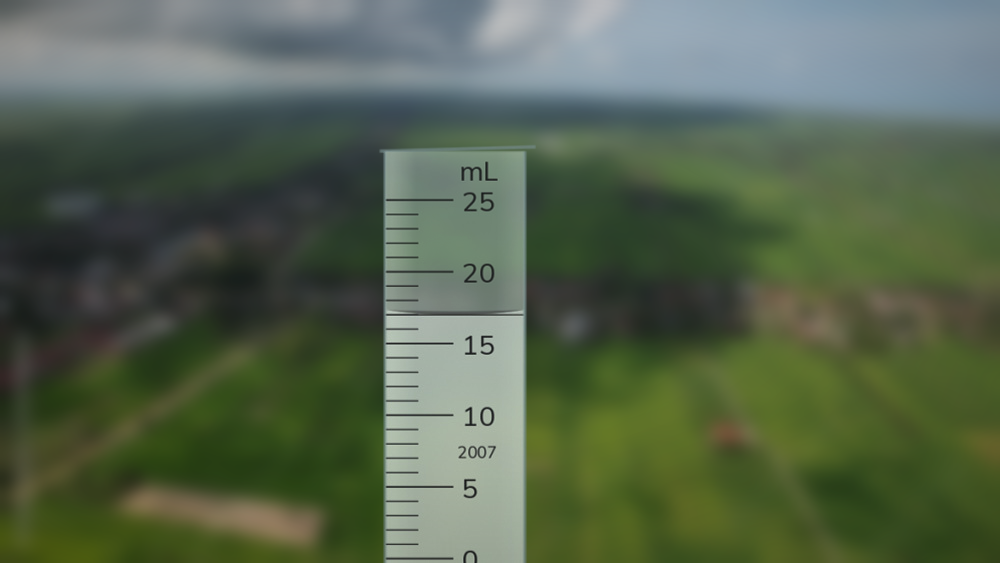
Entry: 17 mL
